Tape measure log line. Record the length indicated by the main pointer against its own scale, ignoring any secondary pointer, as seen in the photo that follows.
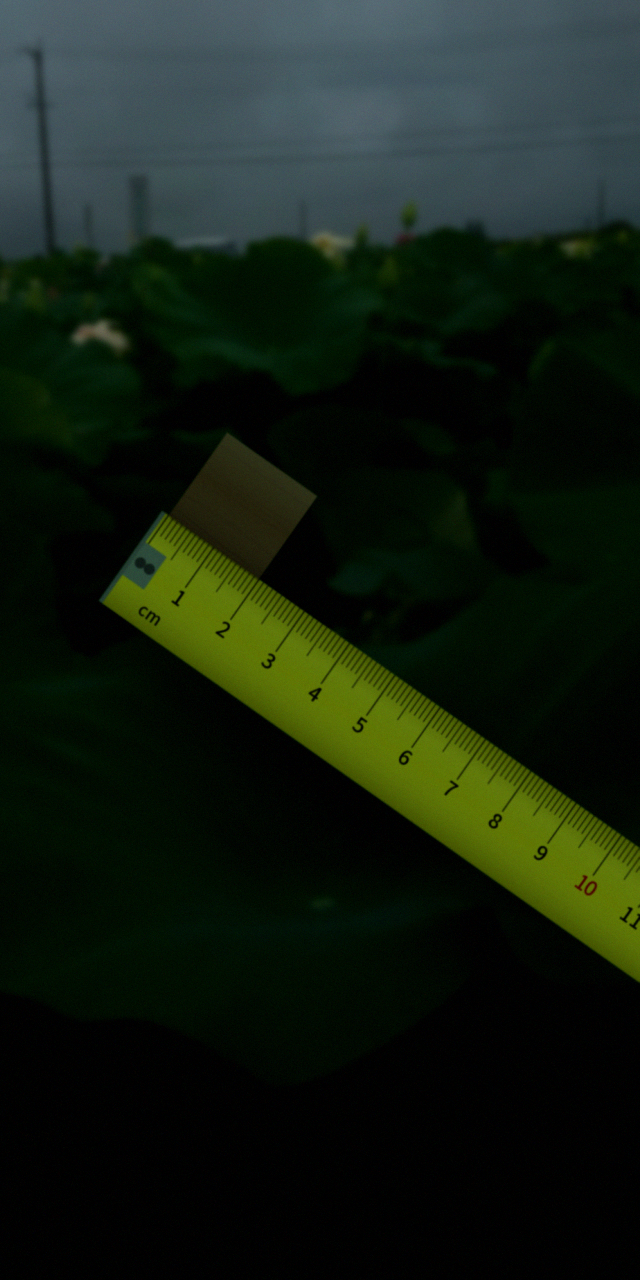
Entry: 2 cm
